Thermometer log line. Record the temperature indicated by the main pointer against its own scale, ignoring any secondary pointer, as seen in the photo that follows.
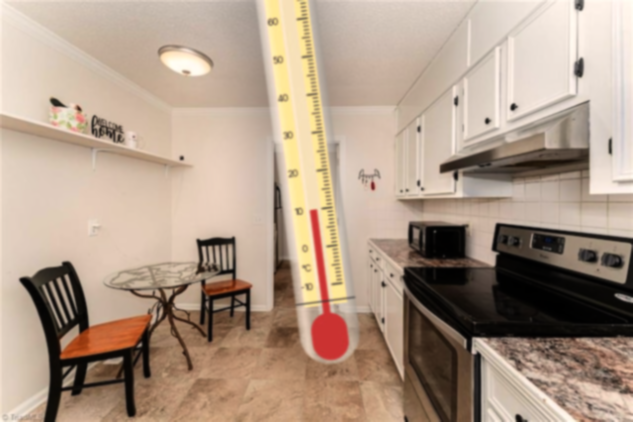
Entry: 10 °C
